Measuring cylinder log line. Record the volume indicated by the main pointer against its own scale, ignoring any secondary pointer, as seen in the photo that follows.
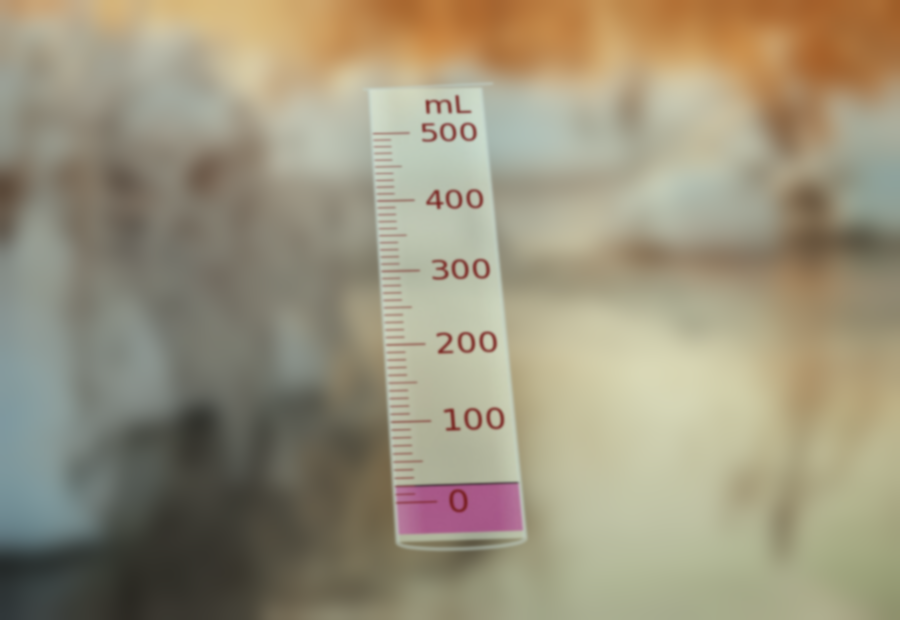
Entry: 20 mL
